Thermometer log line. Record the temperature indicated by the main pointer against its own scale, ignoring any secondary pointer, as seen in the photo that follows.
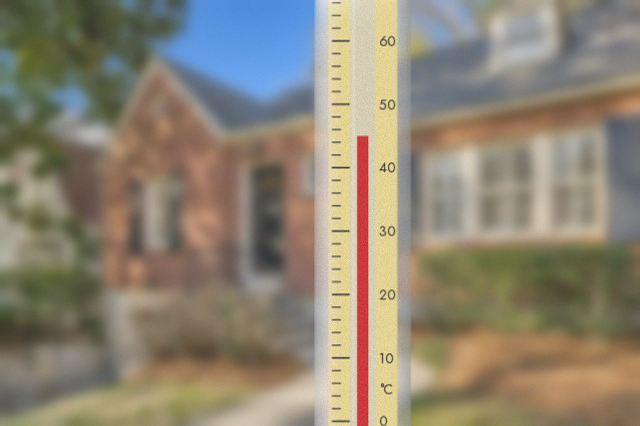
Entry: 45 °C
